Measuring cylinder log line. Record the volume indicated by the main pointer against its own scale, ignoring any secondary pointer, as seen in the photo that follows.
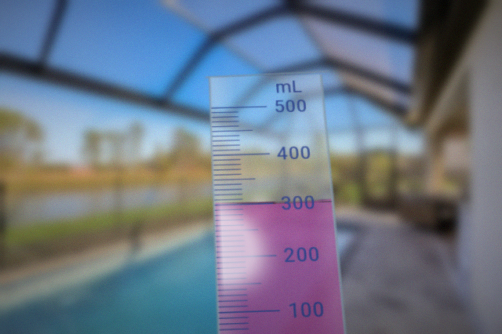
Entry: 300 mL
